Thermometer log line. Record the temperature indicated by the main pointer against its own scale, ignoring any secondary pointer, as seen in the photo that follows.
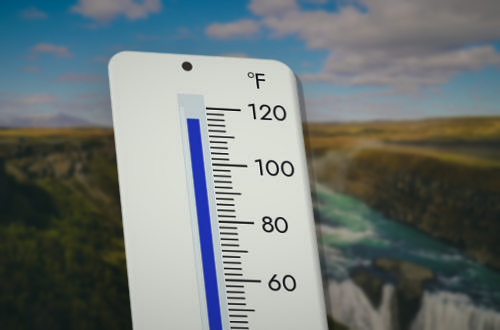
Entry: 116 °F
